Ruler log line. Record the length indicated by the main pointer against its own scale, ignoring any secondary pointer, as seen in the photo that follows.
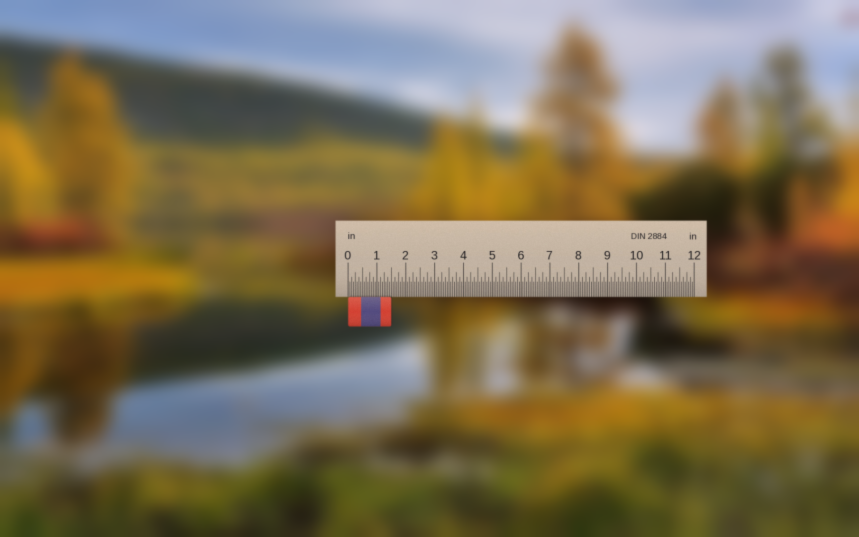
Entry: 1.5 in
